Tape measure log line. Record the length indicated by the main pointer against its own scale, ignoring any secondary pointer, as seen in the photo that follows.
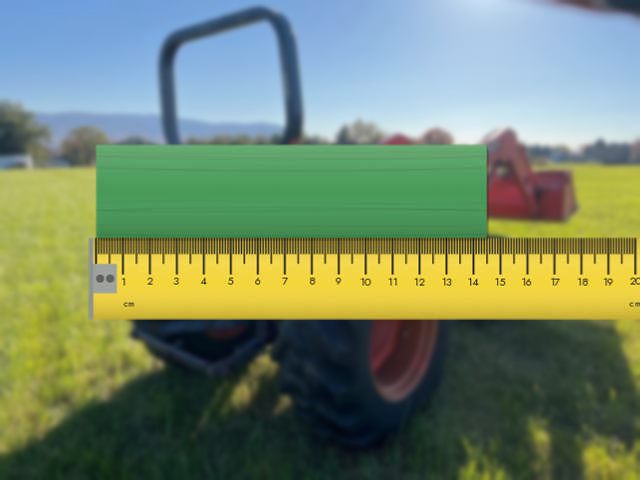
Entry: 14.5 cm
